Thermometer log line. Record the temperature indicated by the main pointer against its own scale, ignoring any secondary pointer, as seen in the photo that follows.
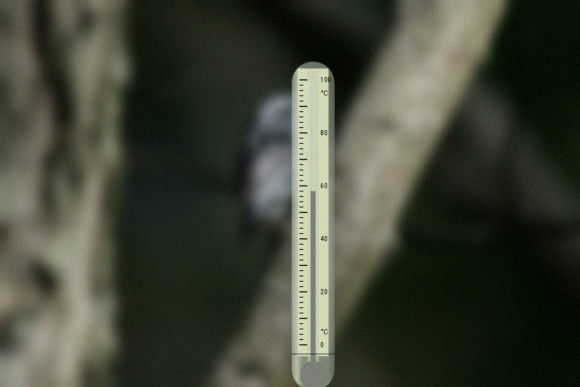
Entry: 58 °C
